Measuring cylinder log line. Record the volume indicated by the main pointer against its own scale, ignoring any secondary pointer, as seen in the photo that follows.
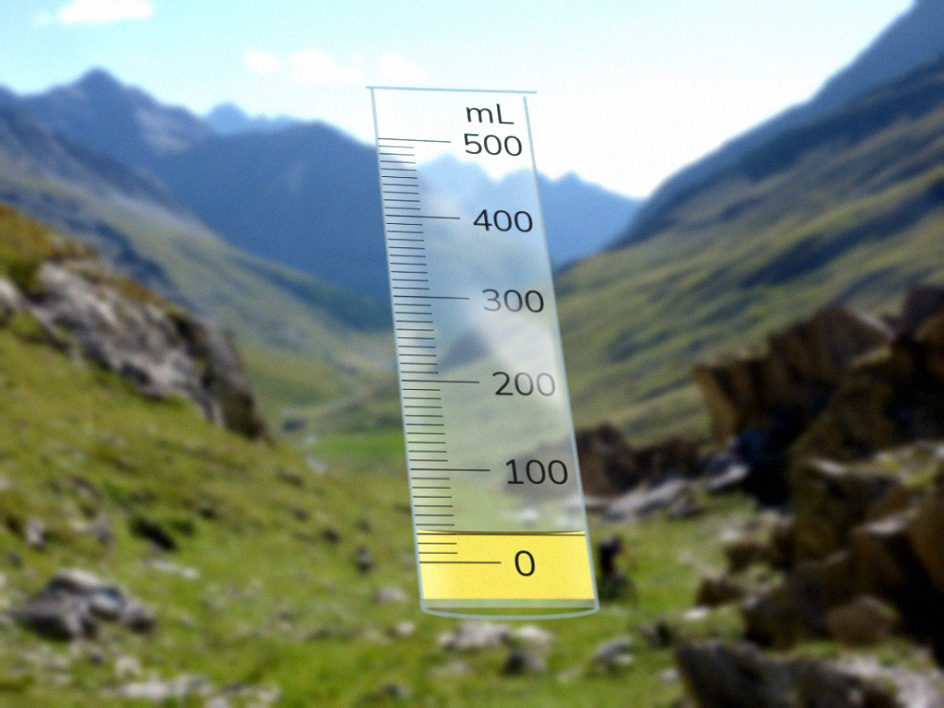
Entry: 30 mL
